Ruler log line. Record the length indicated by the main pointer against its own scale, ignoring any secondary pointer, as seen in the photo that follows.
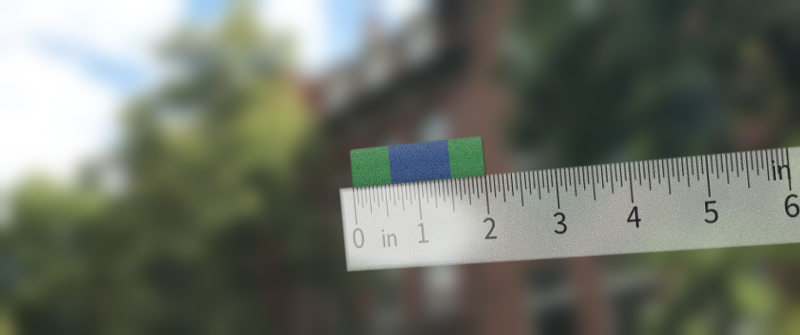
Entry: 2 in
